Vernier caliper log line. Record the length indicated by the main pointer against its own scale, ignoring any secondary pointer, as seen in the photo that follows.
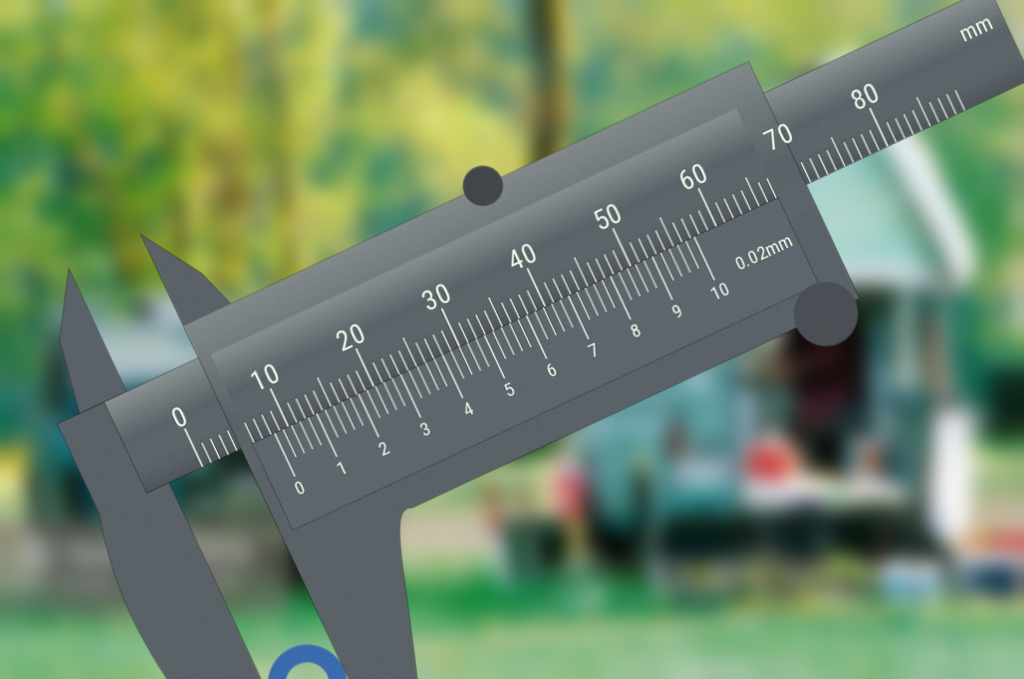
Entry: 8.4 mm
